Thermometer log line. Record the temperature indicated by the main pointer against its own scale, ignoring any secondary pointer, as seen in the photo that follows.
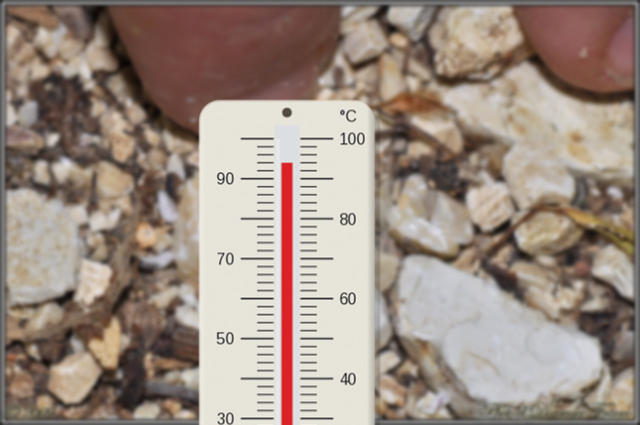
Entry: 94 °C
